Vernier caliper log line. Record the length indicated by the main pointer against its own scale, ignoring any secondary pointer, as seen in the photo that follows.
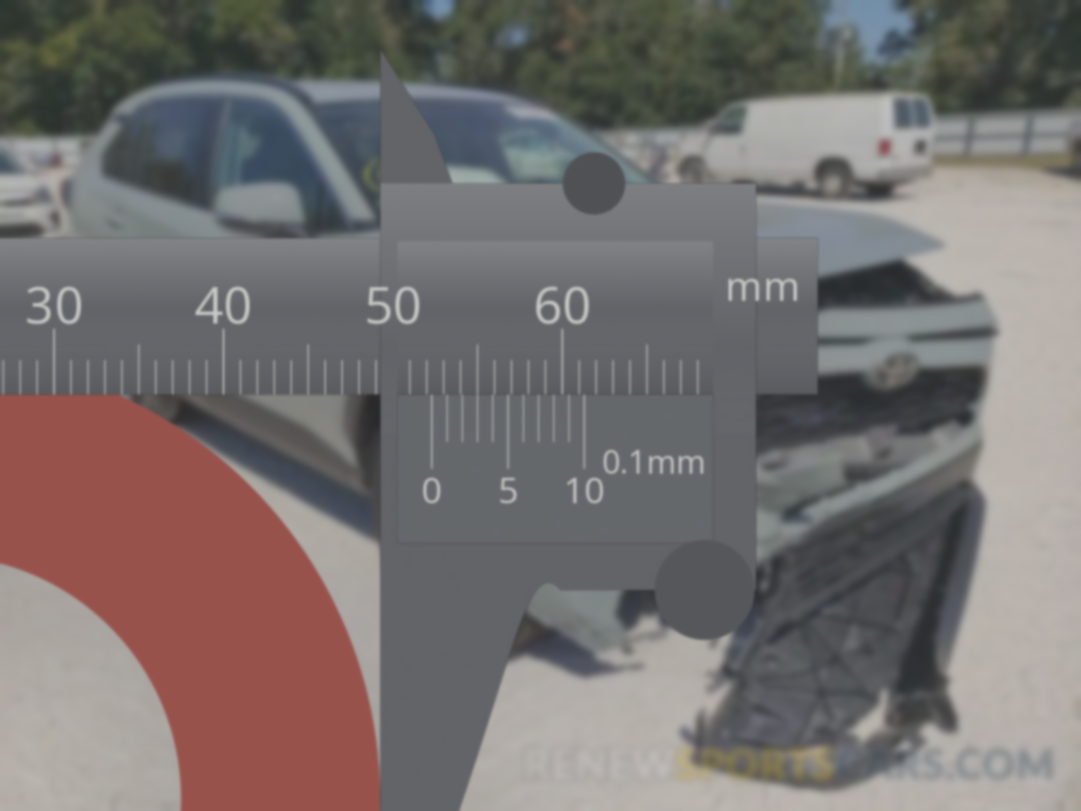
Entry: 52.3 mm
